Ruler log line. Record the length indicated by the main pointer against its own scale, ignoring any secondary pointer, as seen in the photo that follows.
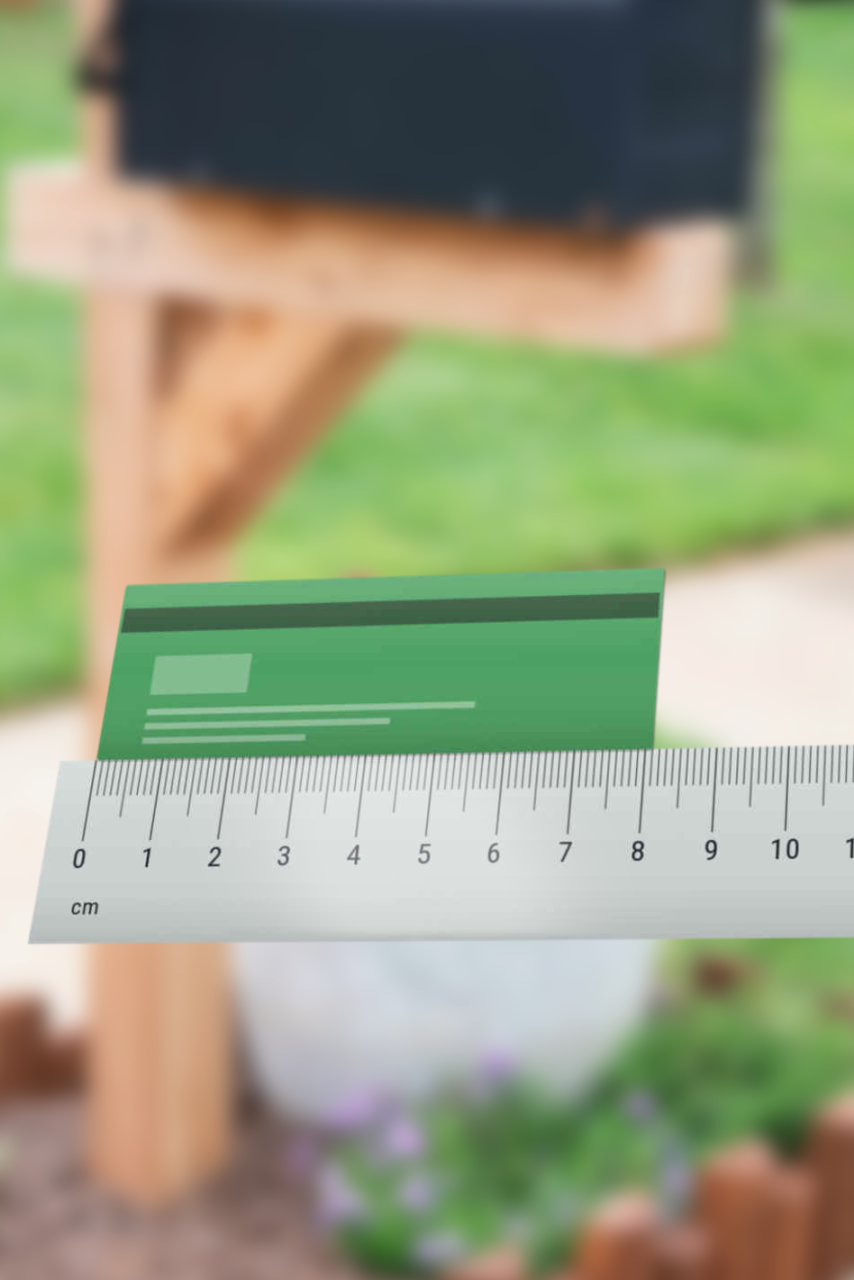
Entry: 8.1 cm
